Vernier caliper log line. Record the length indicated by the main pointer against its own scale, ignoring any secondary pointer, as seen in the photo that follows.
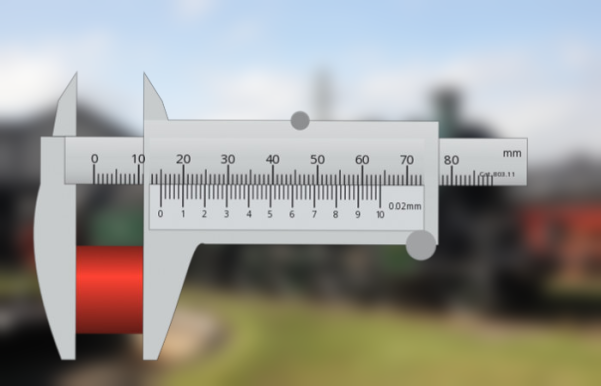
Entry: 15.0 mm
